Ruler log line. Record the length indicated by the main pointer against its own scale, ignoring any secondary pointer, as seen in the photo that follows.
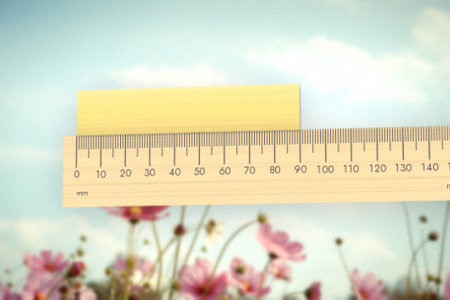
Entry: 90 mm
